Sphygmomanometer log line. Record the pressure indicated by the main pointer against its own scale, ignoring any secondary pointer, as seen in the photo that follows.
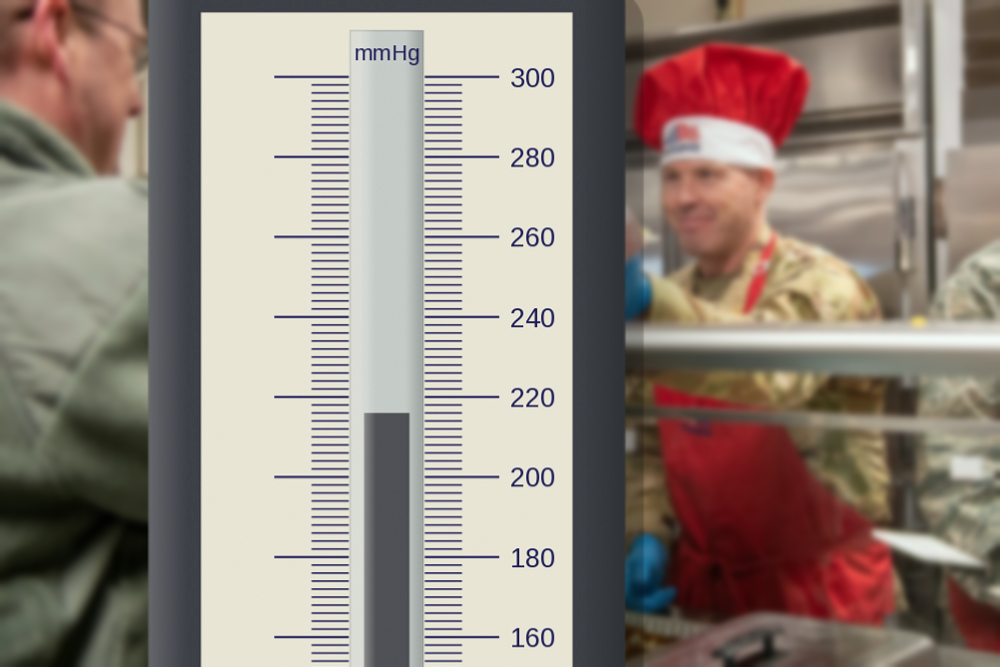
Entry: 216 mmHg
